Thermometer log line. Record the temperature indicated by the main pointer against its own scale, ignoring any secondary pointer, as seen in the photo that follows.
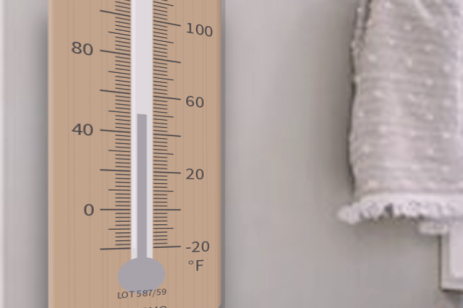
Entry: 50 °F
